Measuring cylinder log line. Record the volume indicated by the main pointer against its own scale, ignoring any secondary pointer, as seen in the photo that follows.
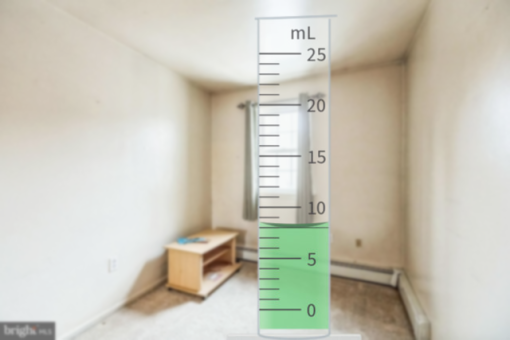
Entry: 8 mL
